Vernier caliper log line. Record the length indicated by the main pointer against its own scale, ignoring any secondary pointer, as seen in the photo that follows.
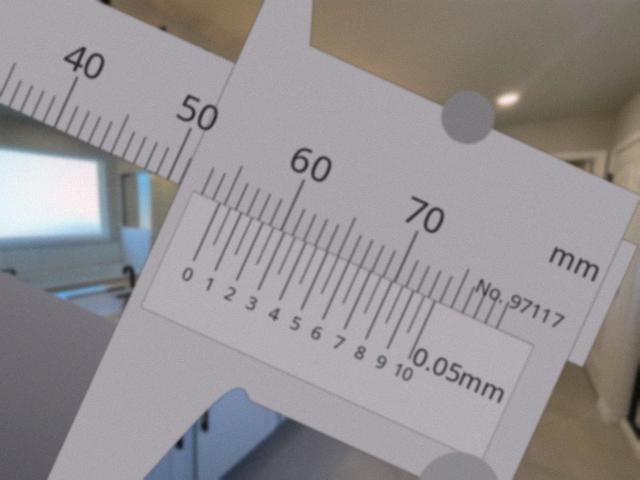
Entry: 54.6 mm
